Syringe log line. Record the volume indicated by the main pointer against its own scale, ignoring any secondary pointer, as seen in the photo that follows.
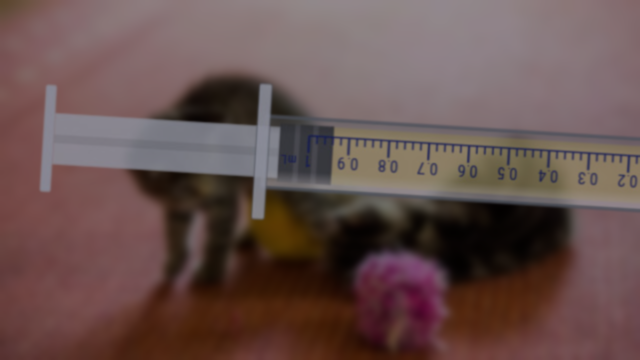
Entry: 0.94 mL
